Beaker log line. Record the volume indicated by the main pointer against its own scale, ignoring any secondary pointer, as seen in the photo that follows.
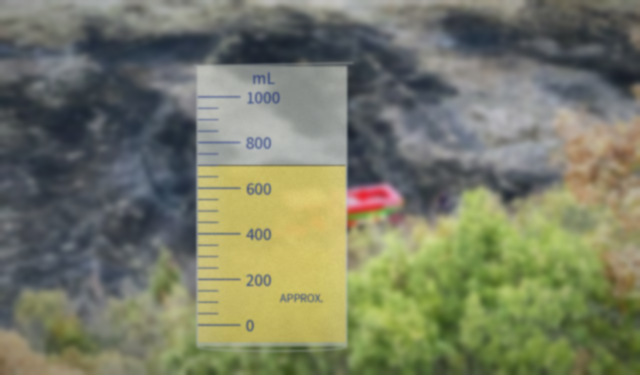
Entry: 700 mL
